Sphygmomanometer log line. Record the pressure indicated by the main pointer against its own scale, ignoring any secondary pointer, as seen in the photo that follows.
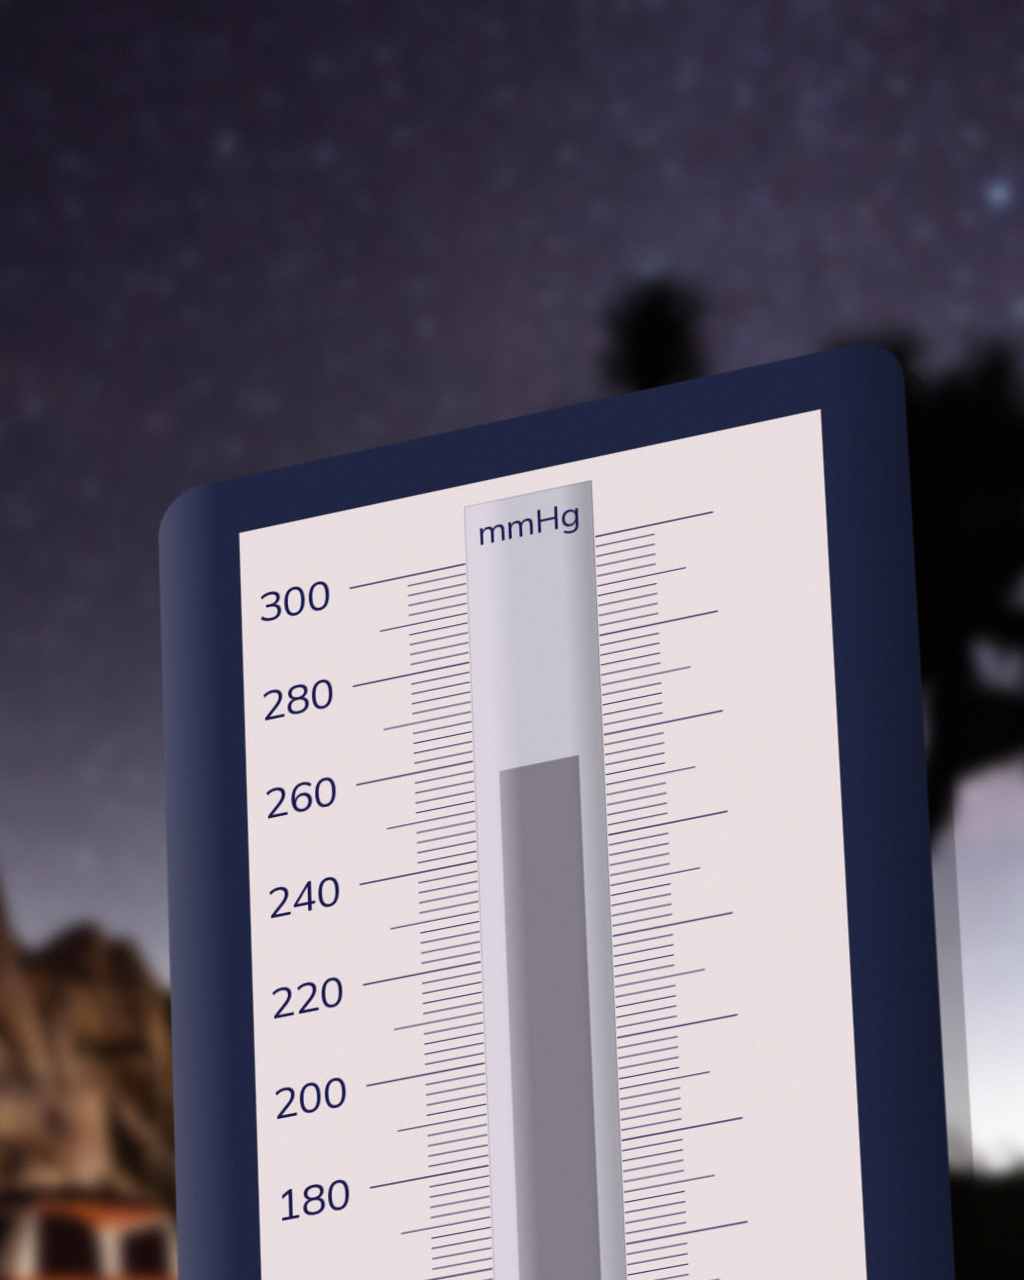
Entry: 257 mmHg
